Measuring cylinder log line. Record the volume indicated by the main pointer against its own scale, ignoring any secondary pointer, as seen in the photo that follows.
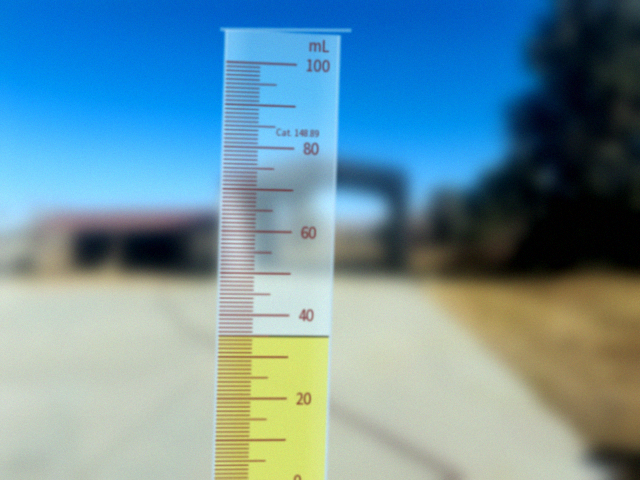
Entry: 35 mL
